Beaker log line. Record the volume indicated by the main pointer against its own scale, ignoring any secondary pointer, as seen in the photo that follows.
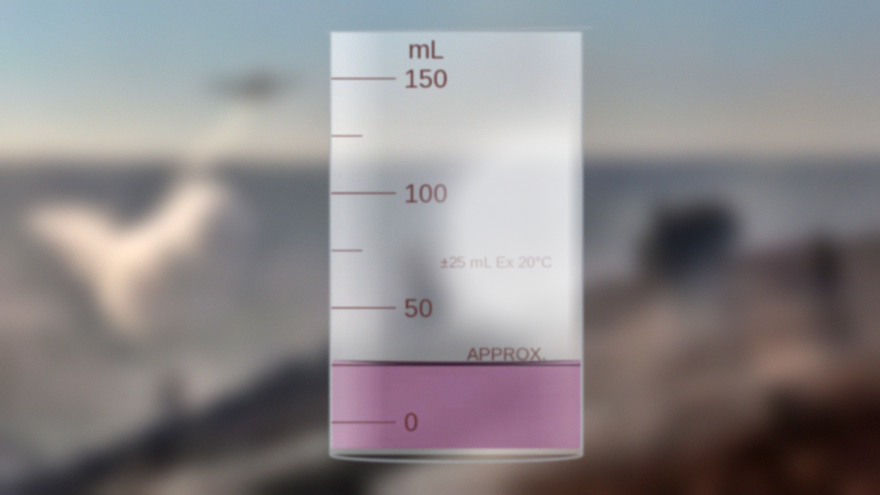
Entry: 25 mL
